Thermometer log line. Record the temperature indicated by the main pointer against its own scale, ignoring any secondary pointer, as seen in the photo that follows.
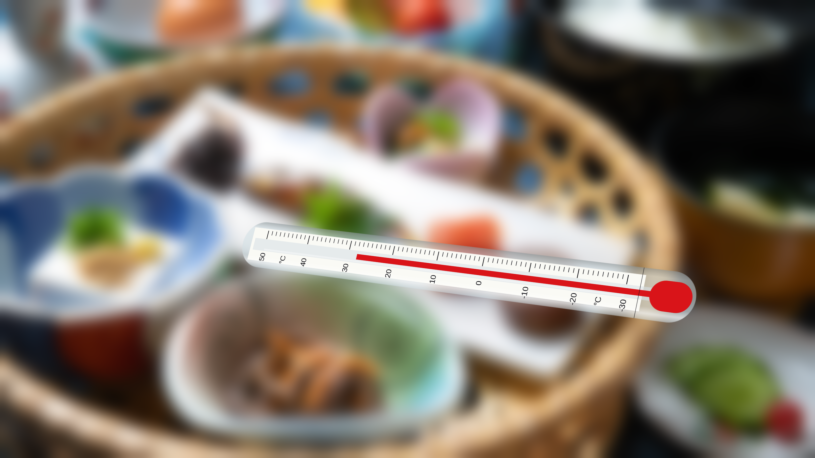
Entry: 28 °C
